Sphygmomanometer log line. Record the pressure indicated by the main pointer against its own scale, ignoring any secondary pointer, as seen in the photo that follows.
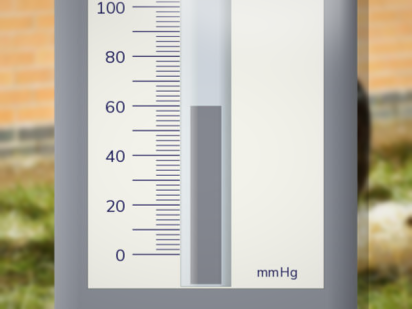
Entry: 60 mmHg
